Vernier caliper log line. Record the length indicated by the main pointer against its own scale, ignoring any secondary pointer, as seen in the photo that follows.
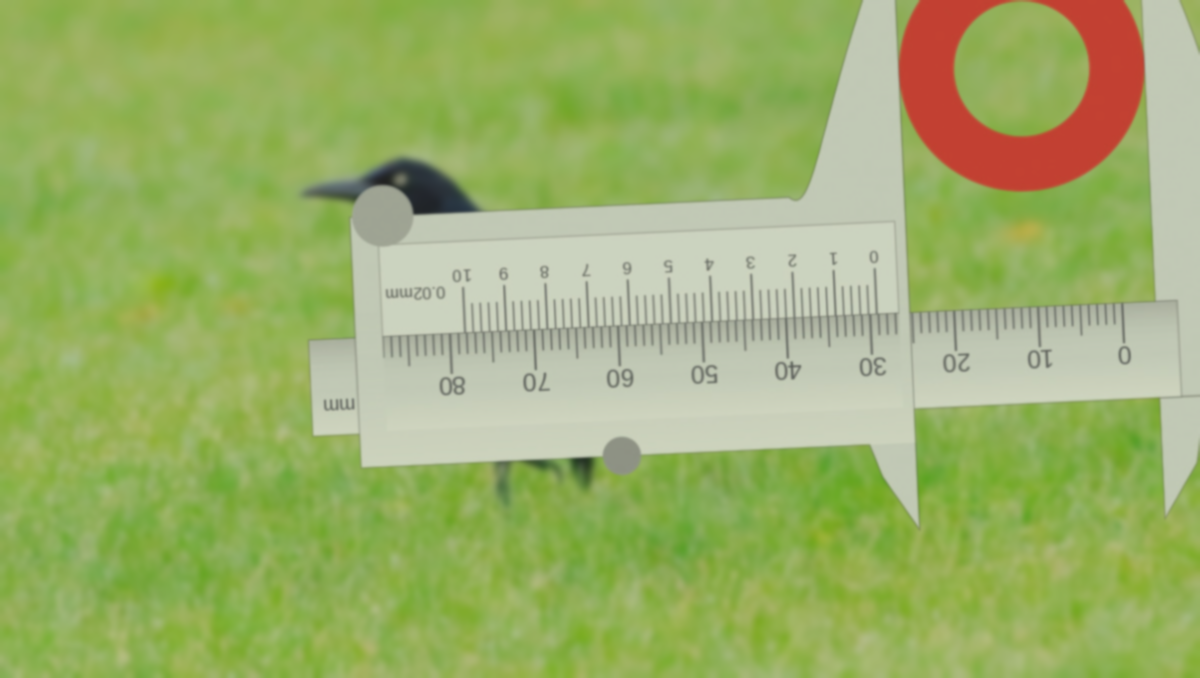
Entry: 29.2 mm
